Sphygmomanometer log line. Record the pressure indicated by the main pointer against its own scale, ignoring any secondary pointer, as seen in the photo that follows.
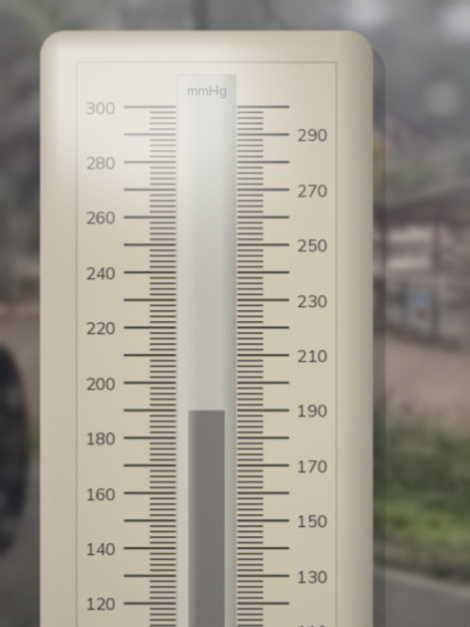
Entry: 190 mmHg
